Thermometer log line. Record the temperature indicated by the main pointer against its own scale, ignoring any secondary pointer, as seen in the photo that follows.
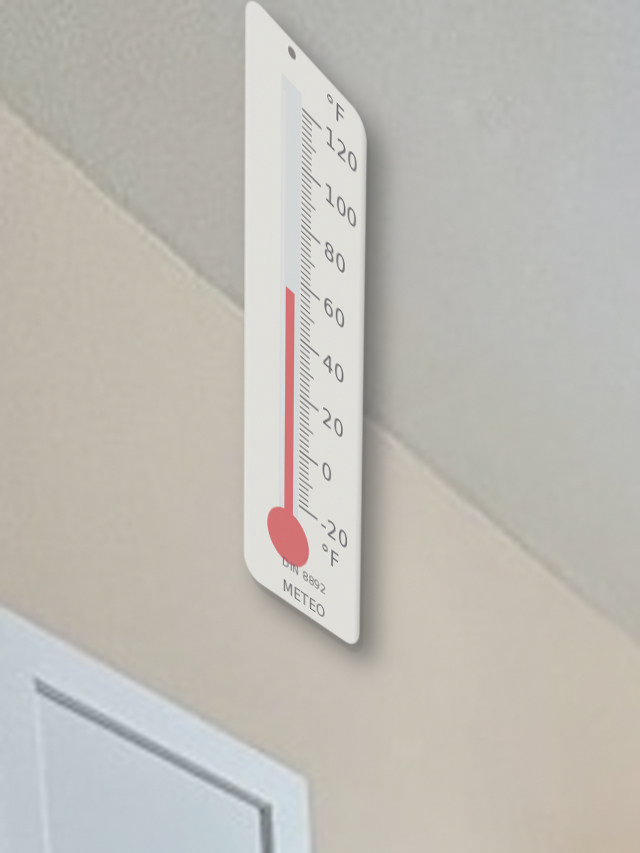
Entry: 54 °F
